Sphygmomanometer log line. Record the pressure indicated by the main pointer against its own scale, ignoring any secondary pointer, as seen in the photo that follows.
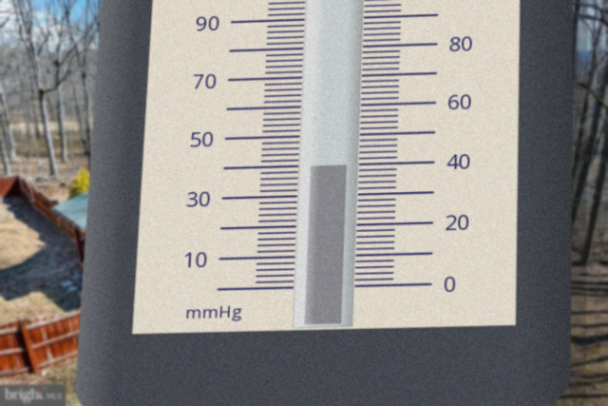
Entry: 40 mmHg
